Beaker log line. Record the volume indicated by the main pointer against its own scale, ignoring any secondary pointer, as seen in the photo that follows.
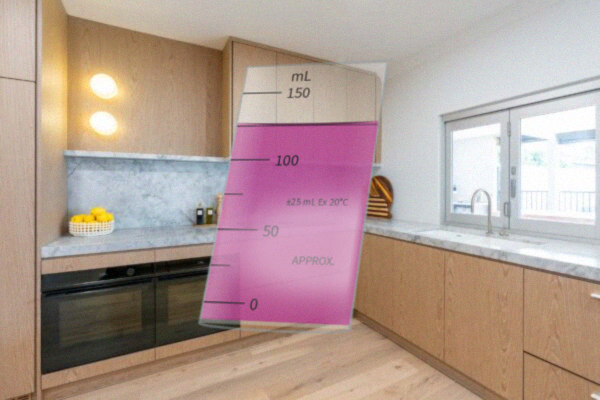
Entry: 125 mL
